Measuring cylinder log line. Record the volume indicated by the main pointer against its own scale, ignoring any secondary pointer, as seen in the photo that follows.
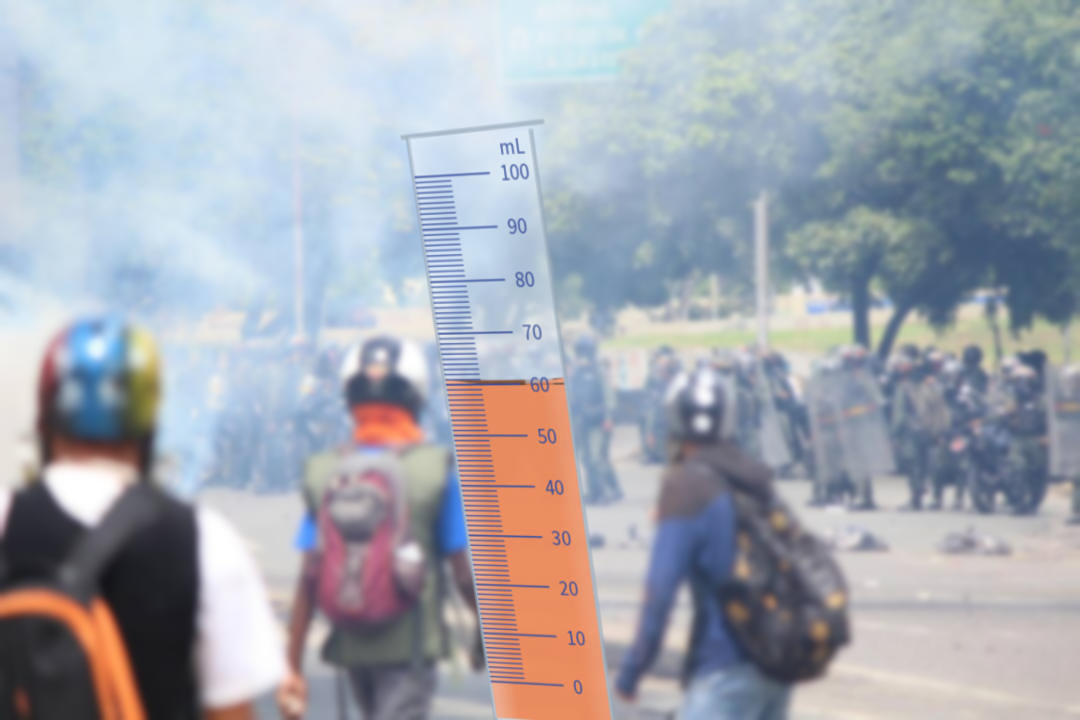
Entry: 60 mL
